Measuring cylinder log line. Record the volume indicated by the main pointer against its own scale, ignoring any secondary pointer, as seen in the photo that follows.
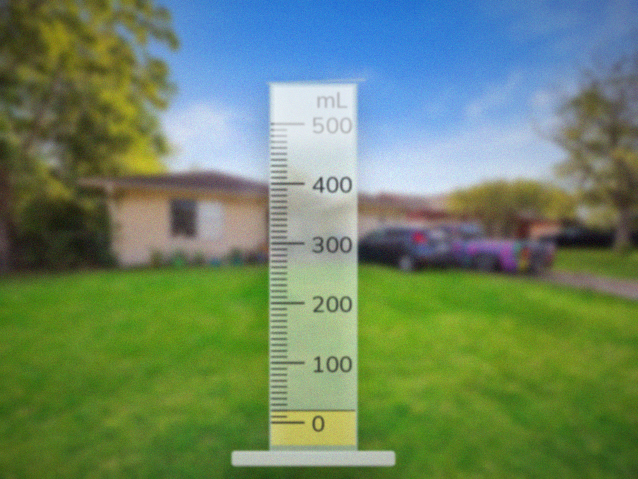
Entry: 20 mL
